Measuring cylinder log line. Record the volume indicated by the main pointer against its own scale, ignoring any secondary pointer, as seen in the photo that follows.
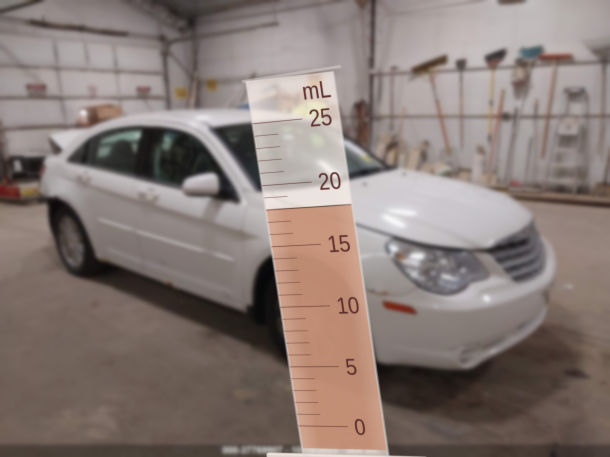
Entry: 18 mL
